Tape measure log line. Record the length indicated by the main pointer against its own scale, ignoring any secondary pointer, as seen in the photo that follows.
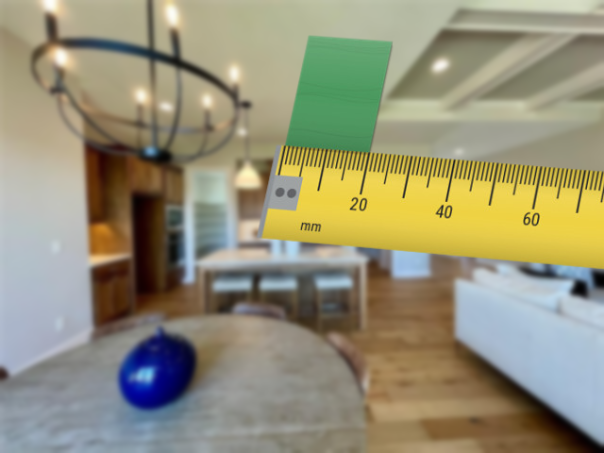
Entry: 20 mm
